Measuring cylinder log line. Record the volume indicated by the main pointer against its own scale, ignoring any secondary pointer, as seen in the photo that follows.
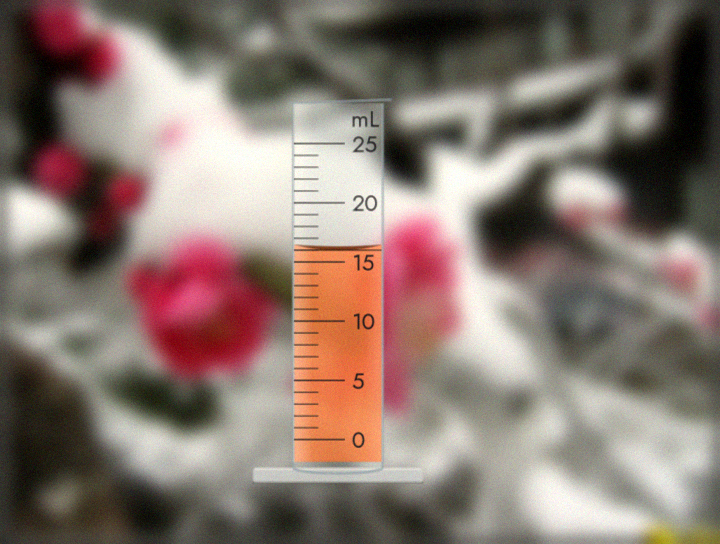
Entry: 16 mL
